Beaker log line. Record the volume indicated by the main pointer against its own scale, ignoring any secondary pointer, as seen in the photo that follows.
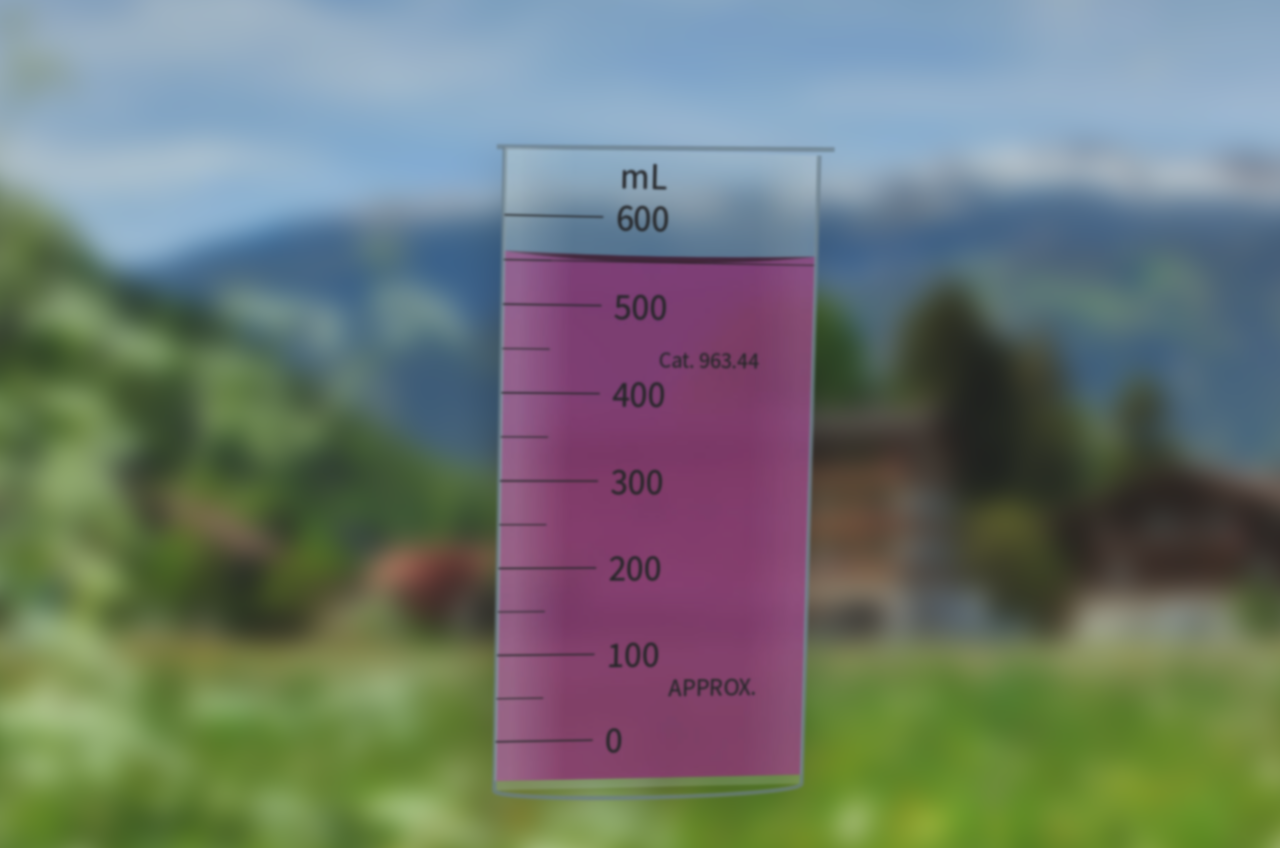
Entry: 550 mL
